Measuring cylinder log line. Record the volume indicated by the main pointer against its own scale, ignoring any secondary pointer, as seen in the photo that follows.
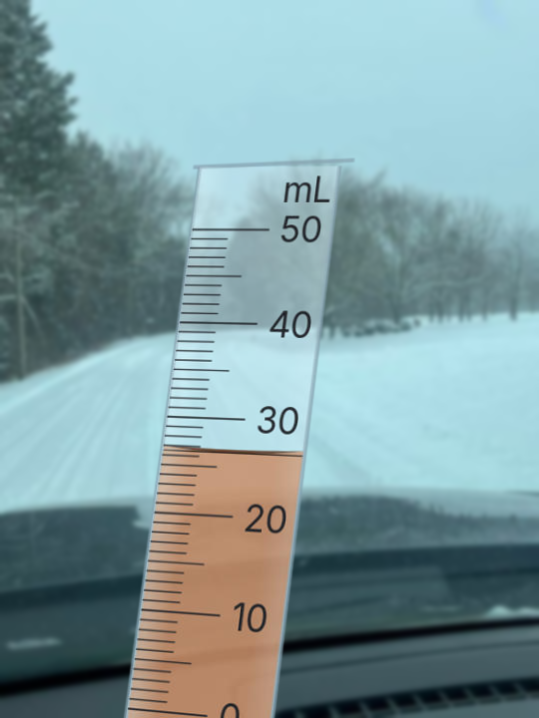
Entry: 26.5 mL
